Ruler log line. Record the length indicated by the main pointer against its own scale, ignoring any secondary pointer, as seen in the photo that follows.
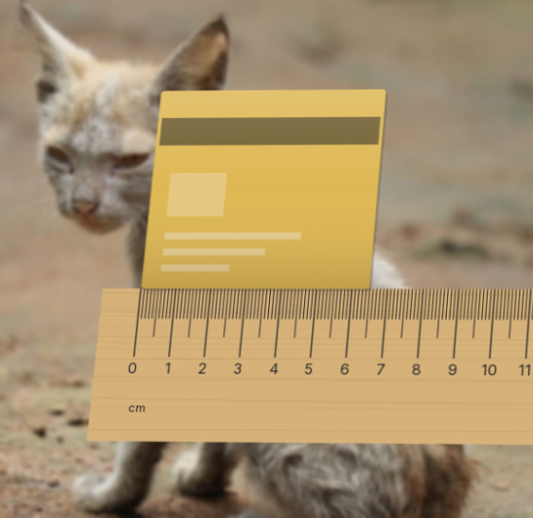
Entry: 6.5 cm
